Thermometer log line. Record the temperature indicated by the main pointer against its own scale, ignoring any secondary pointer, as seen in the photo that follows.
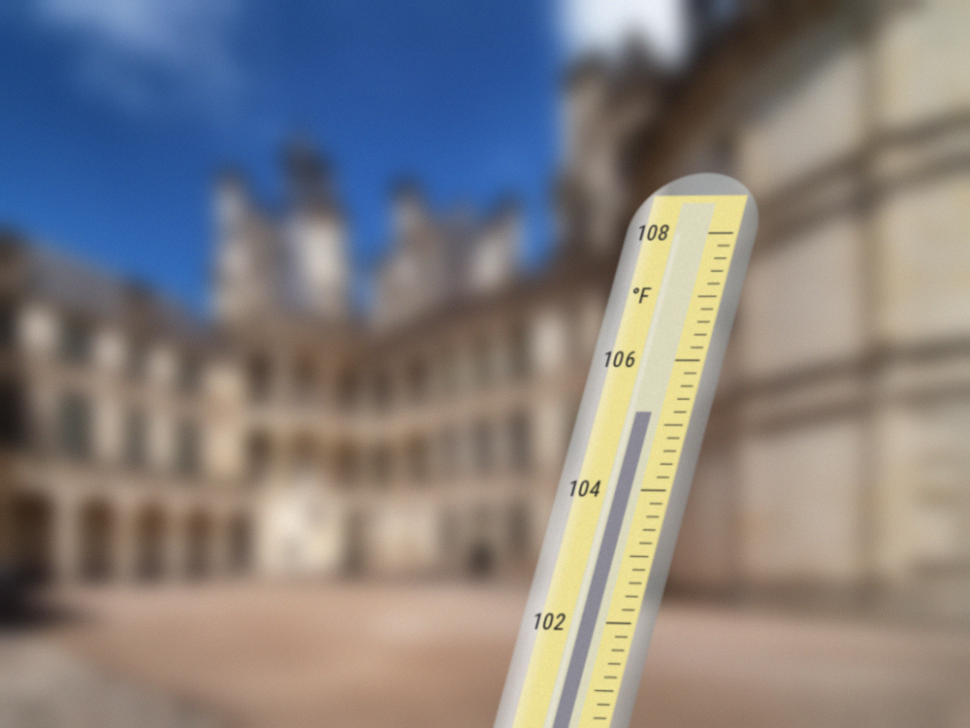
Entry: 105.2 °F
